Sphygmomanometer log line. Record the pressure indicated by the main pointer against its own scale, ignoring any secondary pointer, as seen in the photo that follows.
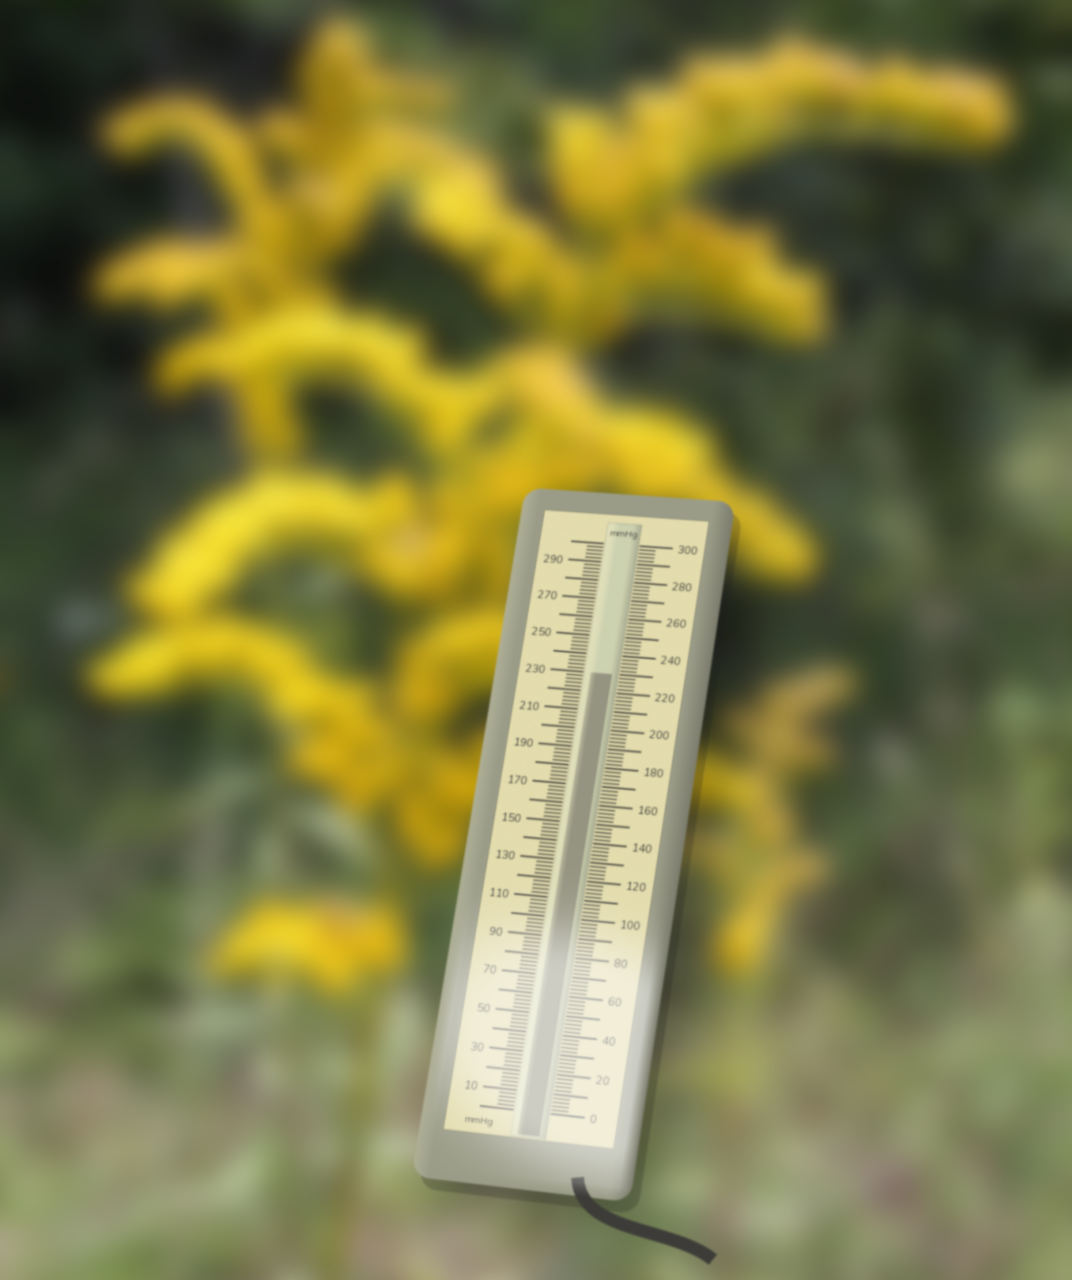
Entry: 230 mmHg
